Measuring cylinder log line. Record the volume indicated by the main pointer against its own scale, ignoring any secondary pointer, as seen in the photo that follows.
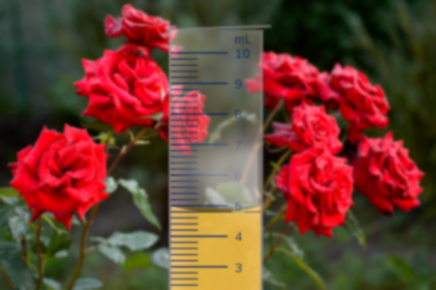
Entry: 4.8 mL
